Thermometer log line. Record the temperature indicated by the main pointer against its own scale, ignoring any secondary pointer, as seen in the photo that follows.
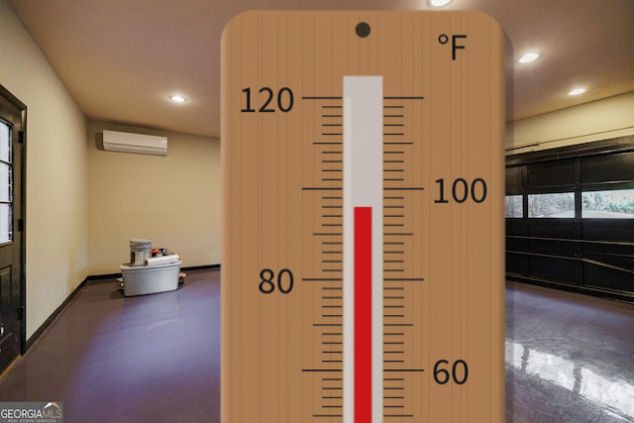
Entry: 96 °F
